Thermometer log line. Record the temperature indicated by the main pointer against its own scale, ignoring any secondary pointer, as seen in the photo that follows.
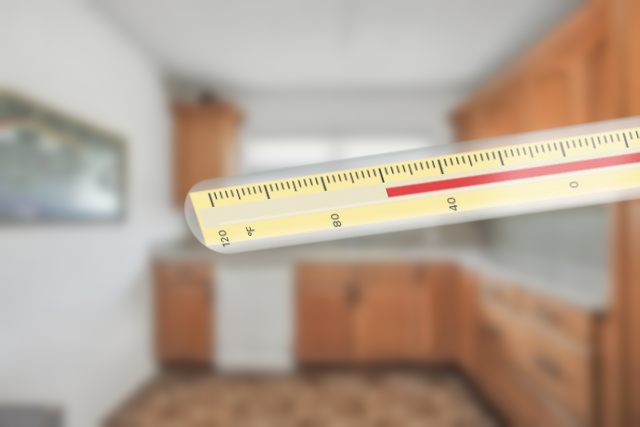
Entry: 60 °F
